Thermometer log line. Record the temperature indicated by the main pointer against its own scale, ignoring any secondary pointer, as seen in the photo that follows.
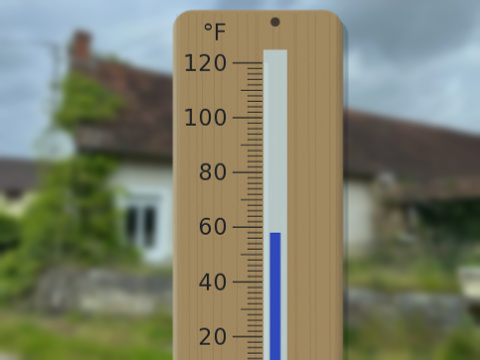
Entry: 58 °F
